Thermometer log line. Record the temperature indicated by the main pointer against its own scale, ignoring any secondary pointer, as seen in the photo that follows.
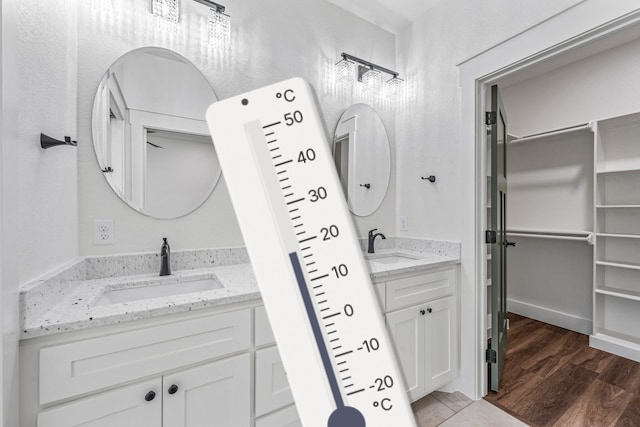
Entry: 18 °C
